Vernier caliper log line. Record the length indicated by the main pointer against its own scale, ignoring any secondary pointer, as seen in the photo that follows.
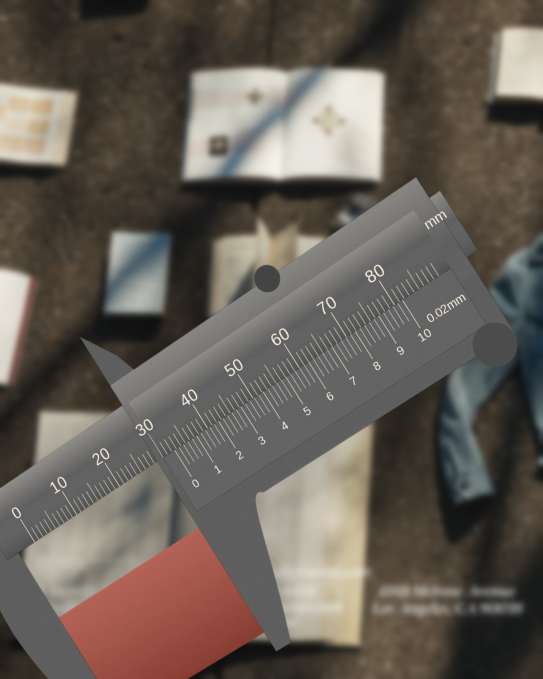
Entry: 32.6 mm
